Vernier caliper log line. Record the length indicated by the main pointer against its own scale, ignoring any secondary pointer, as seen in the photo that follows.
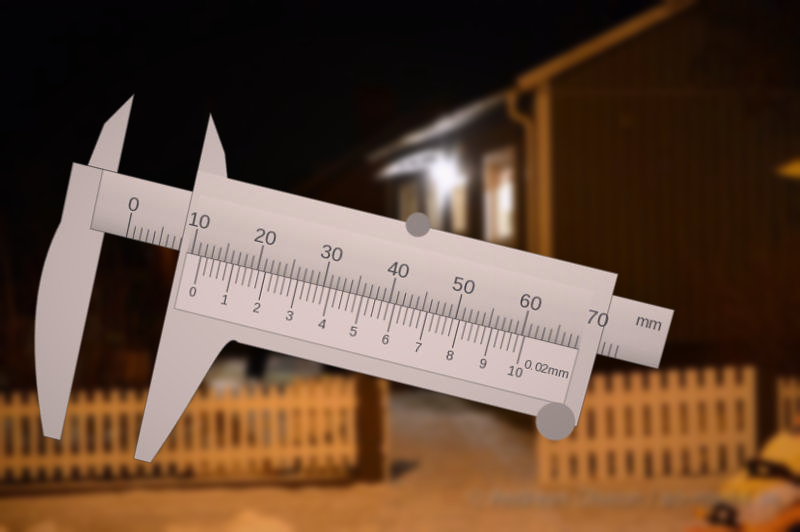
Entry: 11.4 mm
